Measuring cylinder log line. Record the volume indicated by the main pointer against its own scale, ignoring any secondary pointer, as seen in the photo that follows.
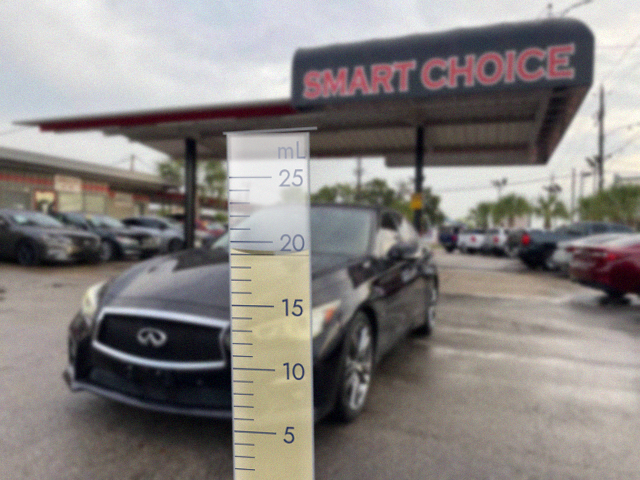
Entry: 19 mL
